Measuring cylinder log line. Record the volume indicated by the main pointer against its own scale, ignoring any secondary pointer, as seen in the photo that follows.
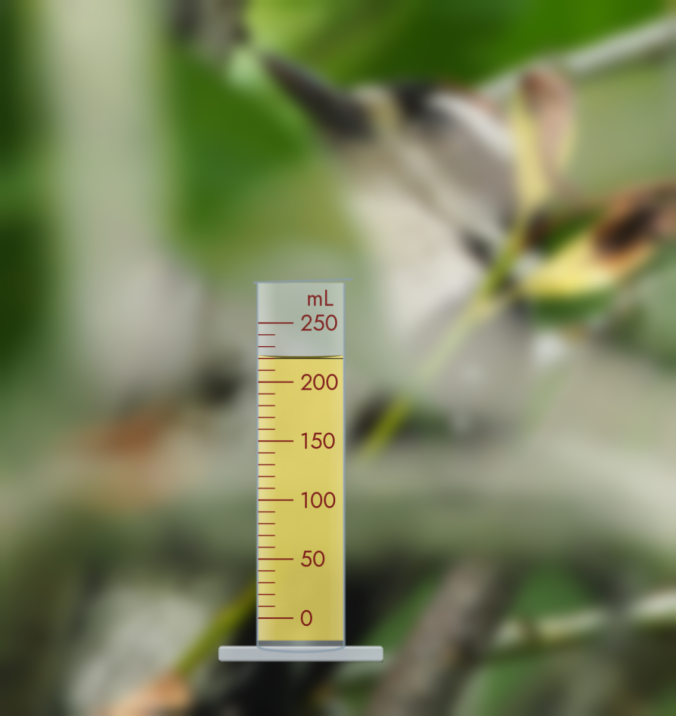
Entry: 220 mL
